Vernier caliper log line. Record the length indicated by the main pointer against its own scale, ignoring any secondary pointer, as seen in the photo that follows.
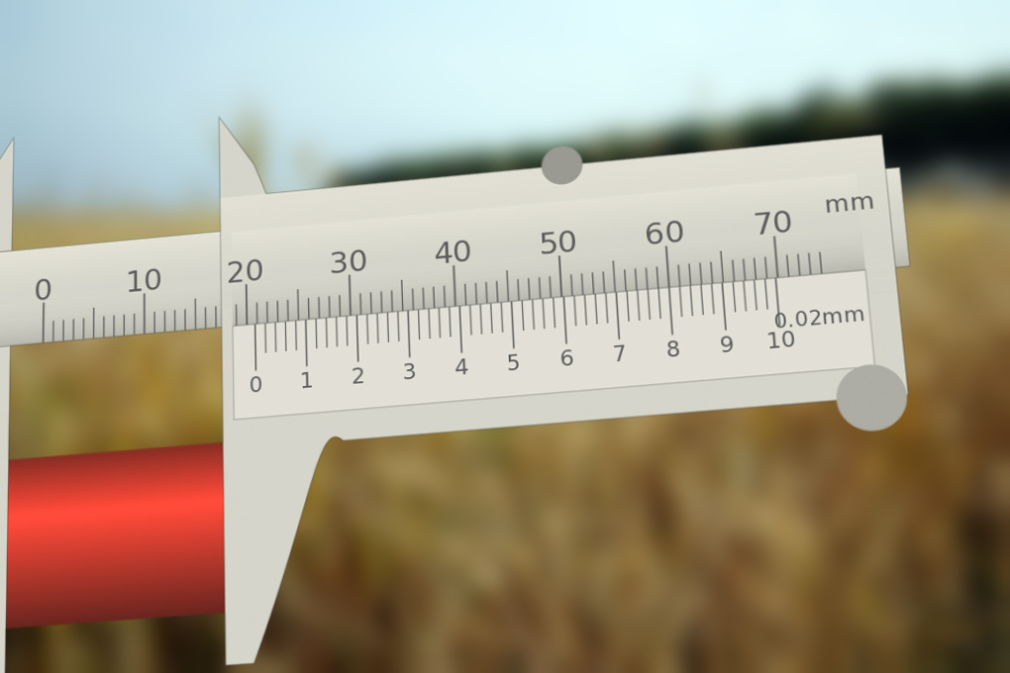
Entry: 20.8 mm
